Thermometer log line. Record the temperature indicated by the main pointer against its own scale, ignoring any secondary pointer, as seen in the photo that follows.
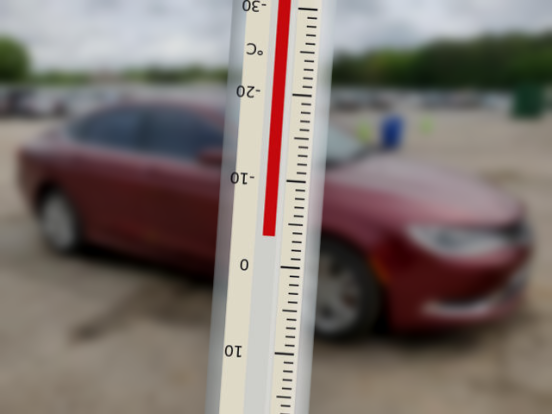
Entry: -3.5 °C
